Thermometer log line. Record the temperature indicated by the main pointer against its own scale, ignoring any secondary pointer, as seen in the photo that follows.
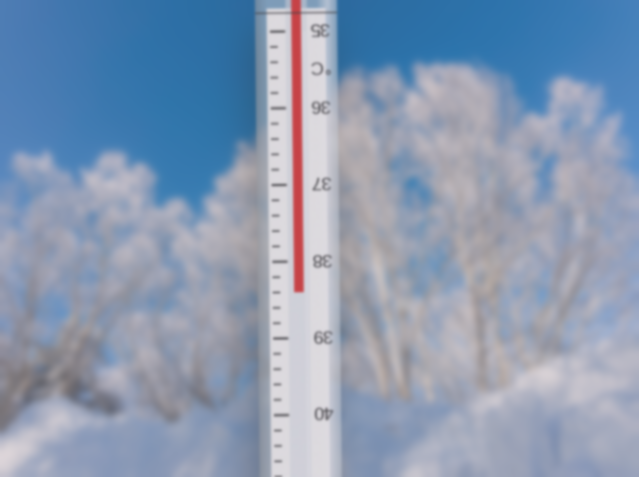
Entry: 38.4 °C
